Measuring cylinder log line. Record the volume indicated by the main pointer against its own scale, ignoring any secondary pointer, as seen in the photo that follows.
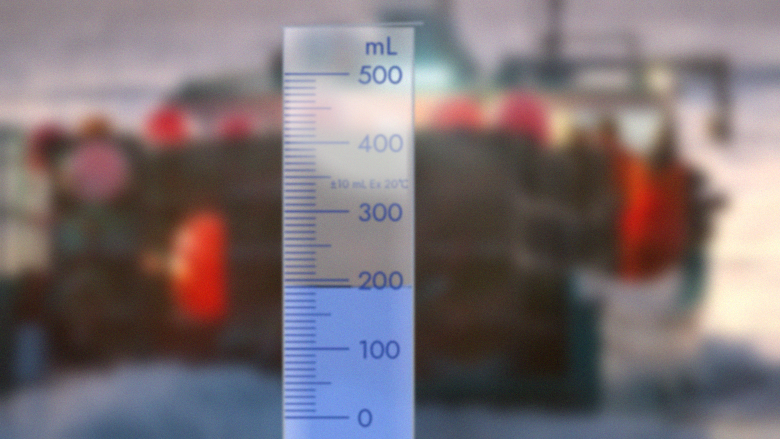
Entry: 190 mL
